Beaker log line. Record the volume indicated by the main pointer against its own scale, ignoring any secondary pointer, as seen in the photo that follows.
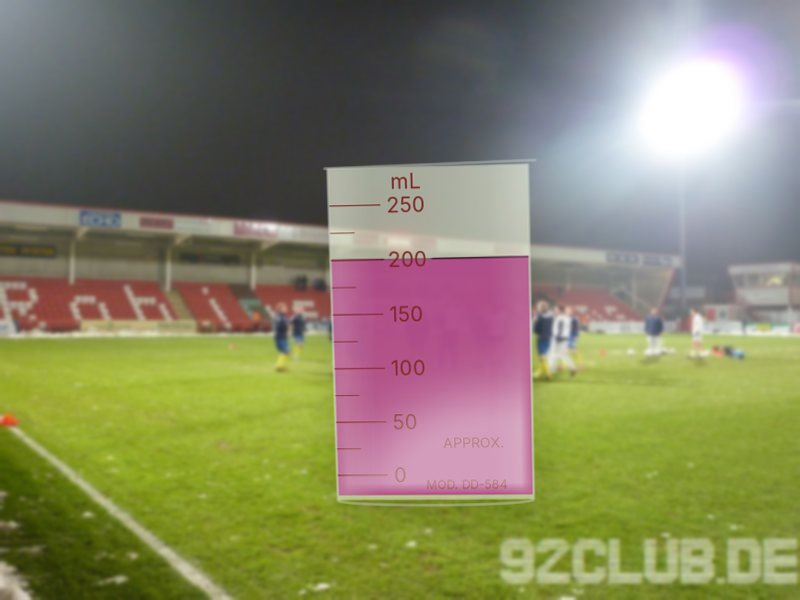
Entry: 200 mL
